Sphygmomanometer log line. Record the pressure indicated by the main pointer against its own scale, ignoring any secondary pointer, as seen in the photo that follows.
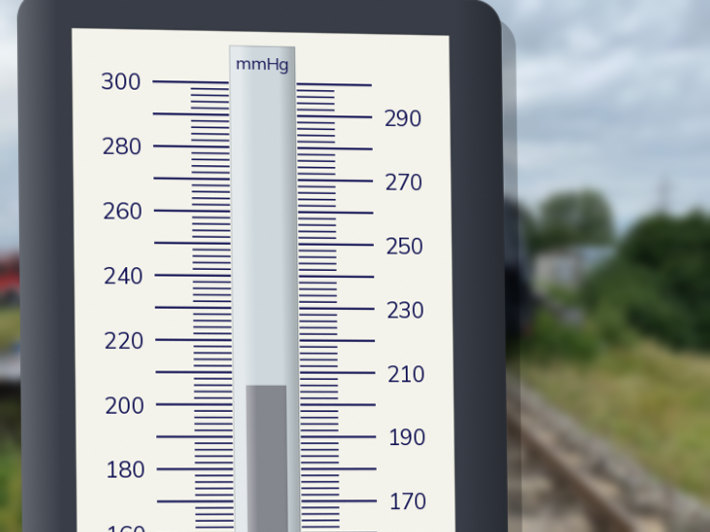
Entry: 206 mmHg
